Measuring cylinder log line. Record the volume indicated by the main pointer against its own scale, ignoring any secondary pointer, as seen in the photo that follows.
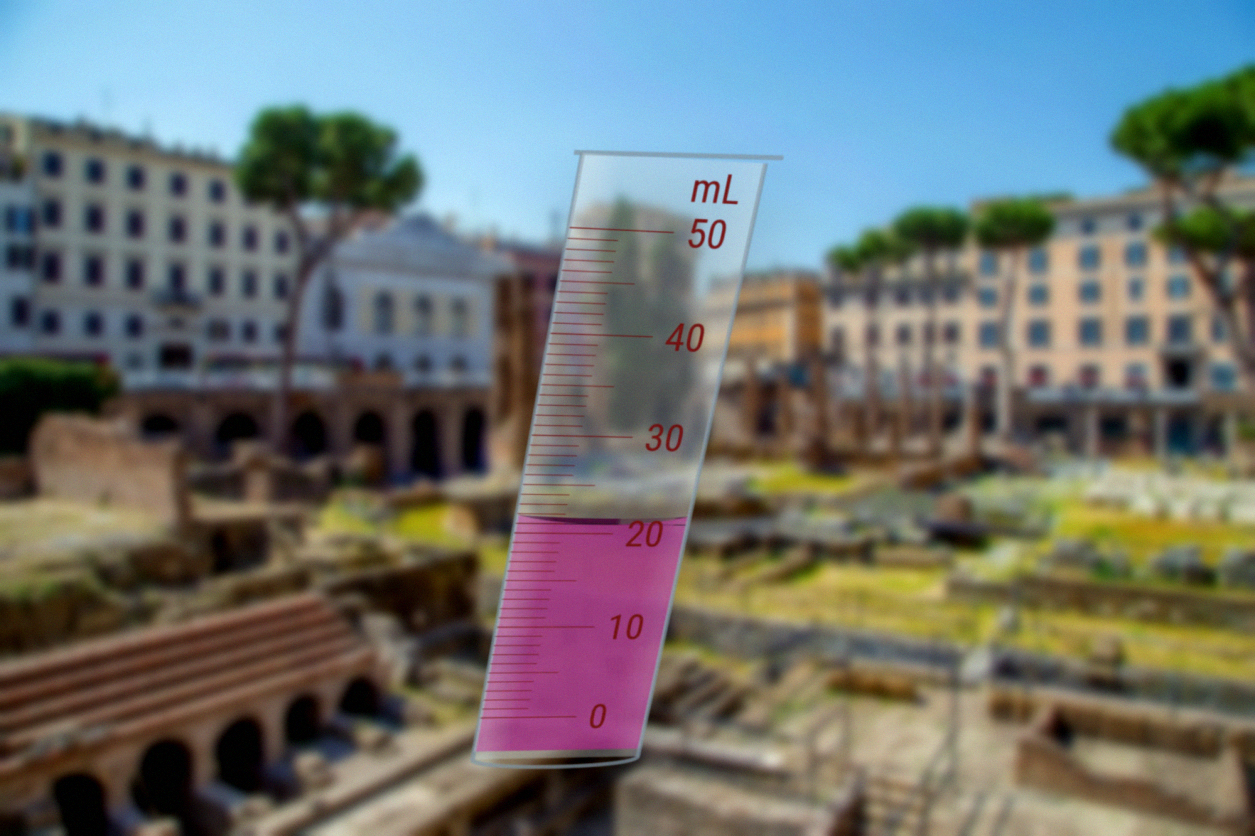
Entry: 21 mL
